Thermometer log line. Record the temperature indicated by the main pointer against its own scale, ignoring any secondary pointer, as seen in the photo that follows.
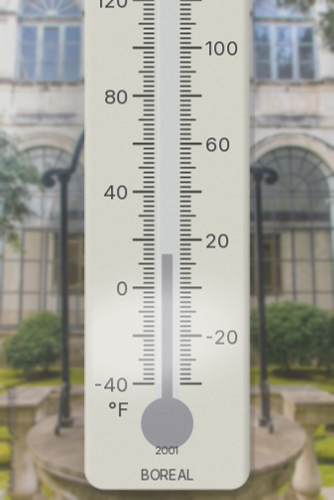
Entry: 14 °F
